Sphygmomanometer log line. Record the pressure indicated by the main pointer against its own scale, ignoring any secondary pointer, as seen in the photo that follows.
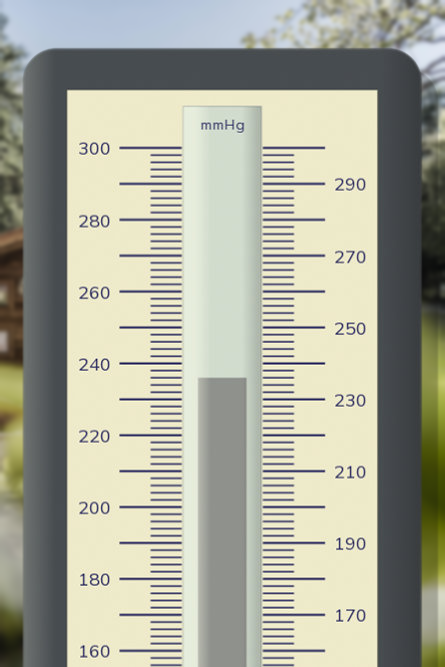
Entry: 236 mmHg
